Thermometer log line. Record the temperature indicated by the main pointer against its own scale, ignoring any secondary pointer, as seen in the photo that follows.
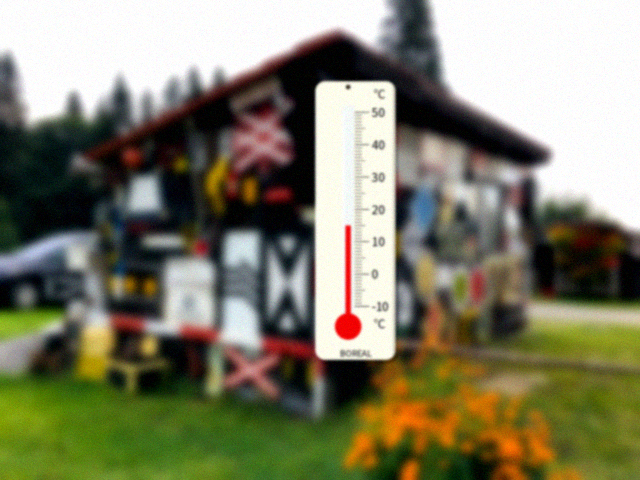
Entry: 15 °C
